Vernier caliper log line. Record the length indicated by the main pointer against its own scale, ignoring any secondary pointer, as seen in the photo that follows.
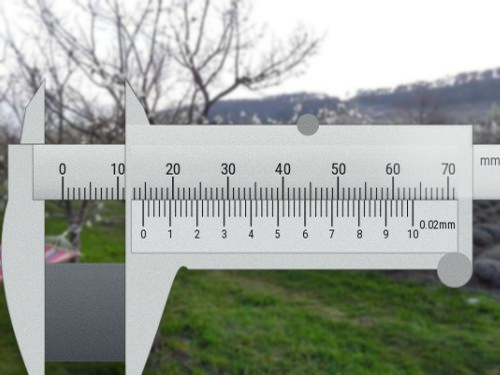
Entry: 14.6 mm
